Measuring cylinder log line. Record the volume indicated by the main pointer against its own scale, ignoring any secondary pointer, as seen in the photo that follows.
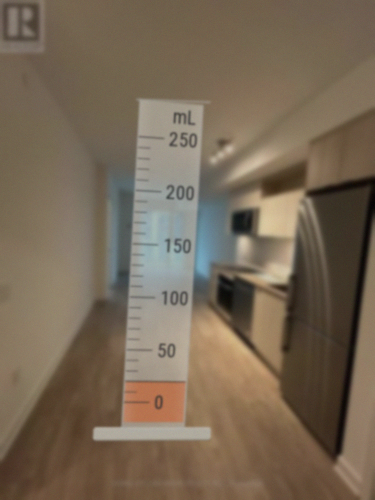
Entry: 20 mL
